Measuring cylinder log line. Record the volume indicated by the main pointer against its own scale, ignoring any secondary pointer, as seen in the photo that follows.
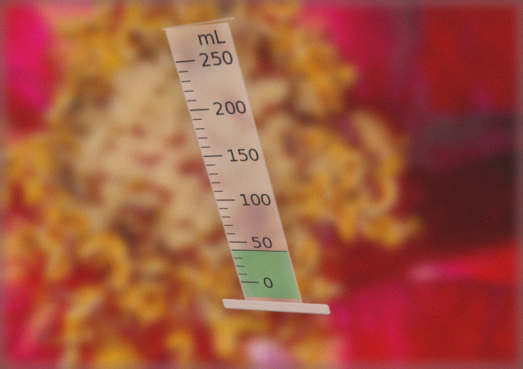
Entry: 40 mL
